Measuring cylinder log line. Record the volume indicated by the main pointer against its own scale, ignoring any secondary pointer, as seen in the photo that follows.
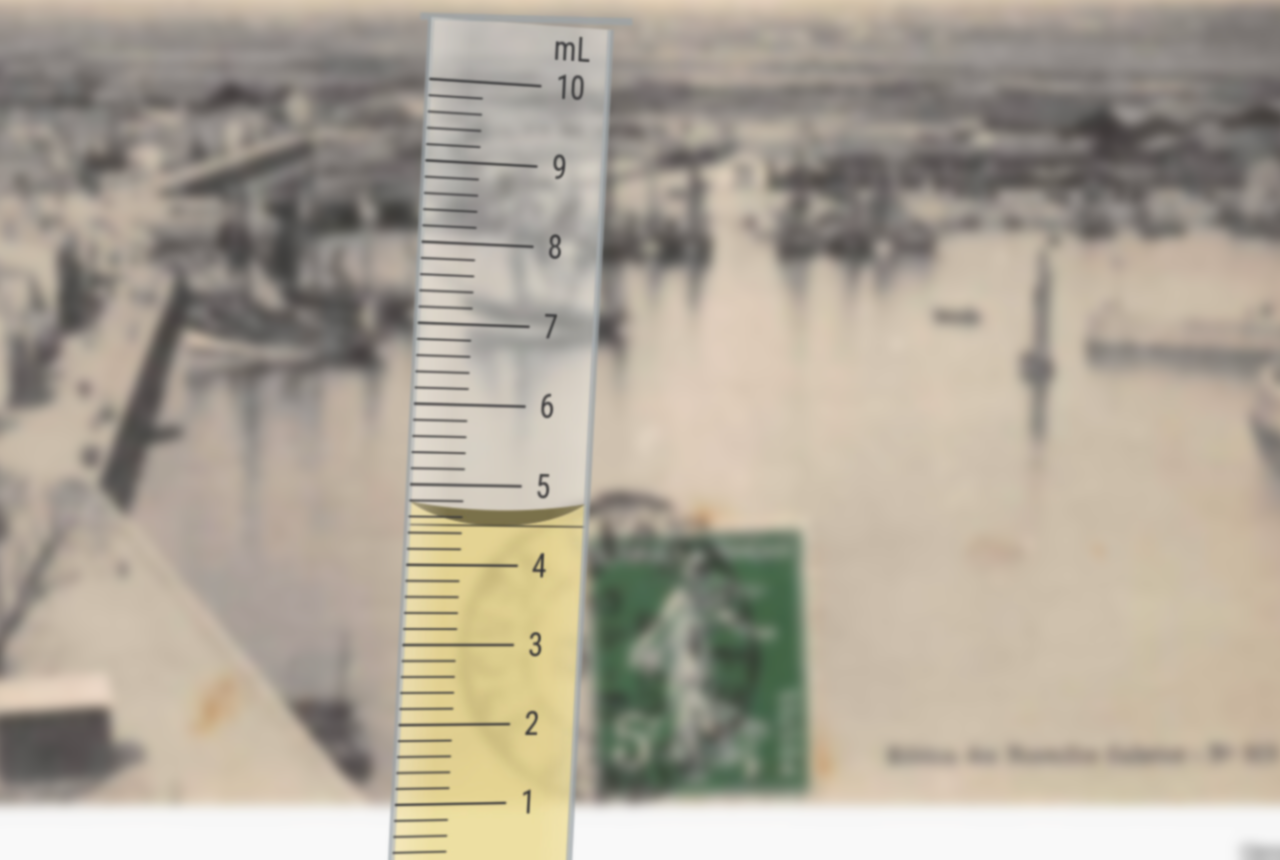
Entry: 4.5 mL
